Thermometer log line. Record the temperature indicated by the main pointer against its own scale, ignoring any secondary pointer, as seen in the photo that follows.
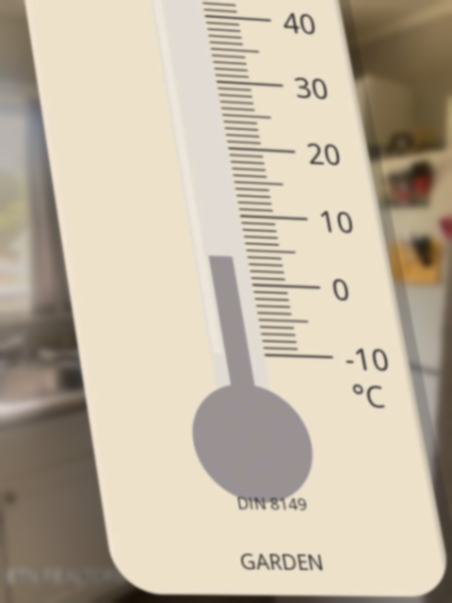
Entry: 4 °C
